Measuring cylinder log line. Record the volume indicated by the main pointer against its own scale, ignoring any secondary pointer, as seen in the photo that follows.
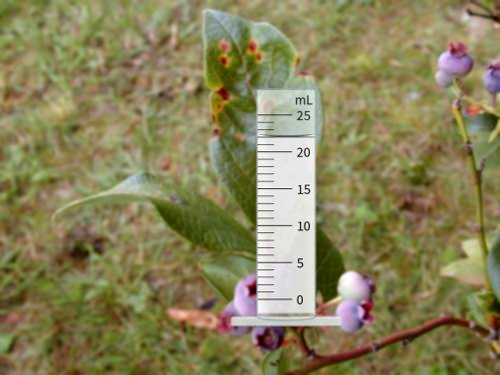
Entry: 22 mL
